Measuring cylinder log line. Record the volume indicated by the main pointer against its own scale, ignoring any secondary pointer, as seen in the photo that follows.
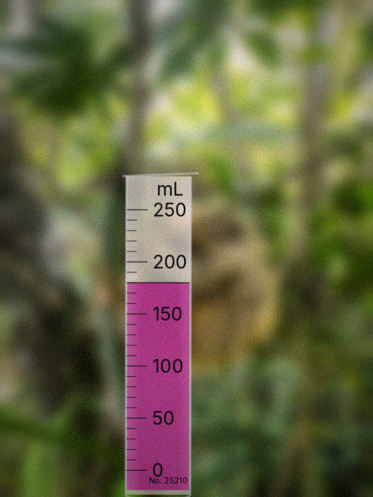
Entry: 180 mL
